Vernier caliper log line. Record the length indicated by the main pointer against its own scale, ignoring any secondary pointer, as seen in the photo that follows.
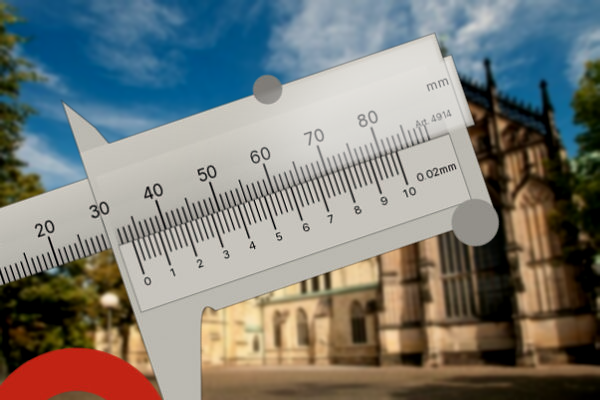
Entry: 33.8 mm
